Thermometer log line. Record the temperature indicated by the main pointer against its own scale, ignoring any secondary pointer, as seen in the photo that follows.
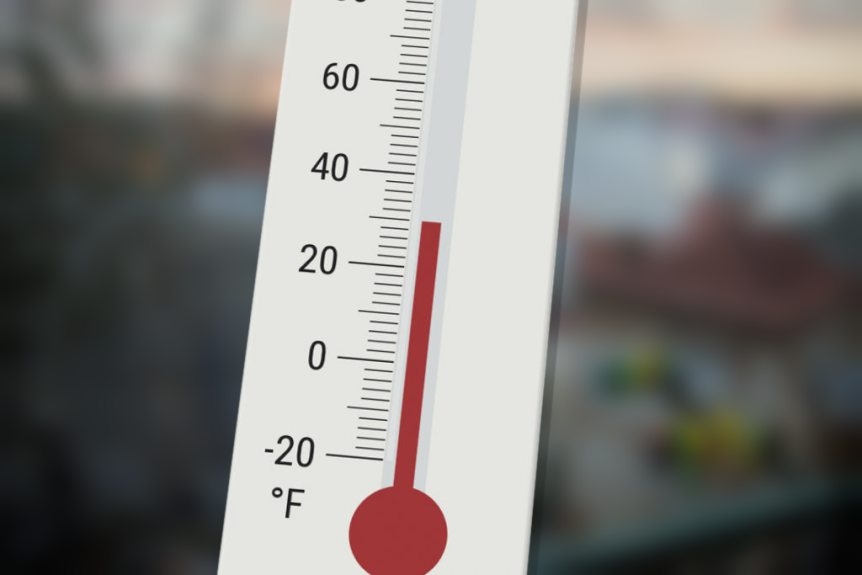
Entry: 30 °F
